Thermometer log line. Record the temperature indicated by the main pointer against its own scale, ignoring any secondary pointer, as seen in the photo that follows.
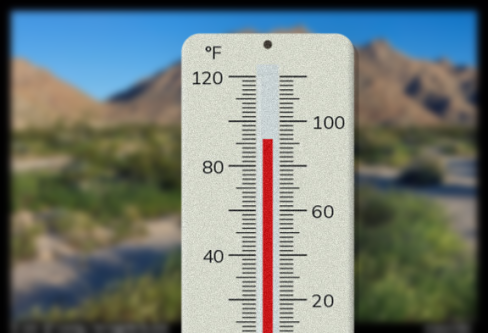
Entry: 92 °F
